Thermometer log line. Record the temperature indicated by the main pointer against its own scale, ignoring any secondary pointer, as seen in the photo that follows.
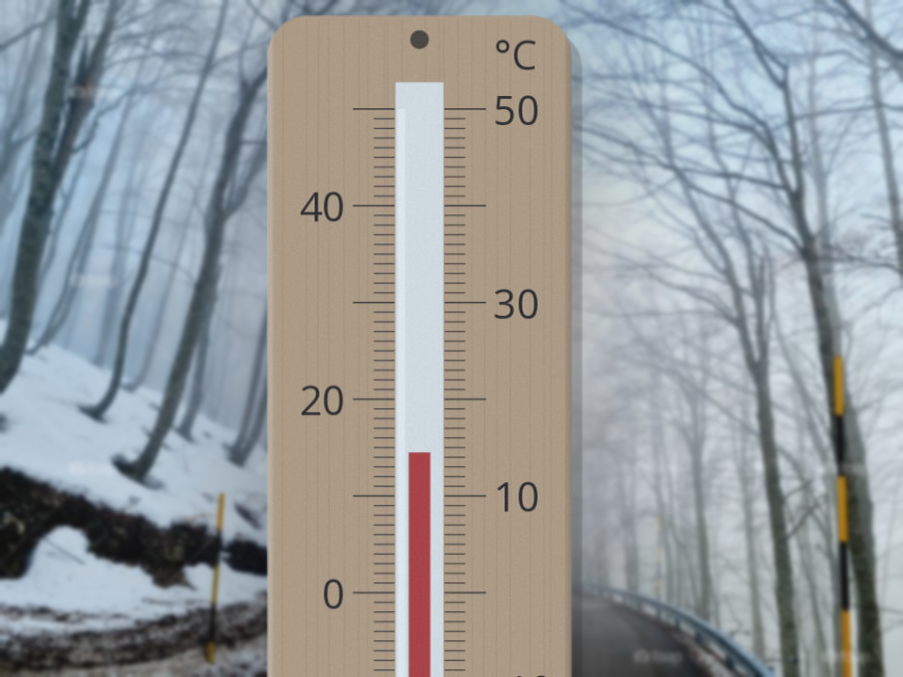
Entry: 14.5 °C
